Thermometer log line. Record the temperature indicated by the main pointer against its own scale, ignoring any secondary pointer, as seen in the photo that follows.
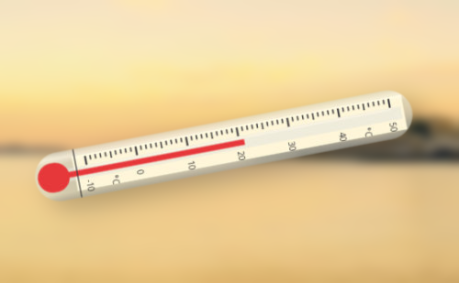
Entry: 21 °C
